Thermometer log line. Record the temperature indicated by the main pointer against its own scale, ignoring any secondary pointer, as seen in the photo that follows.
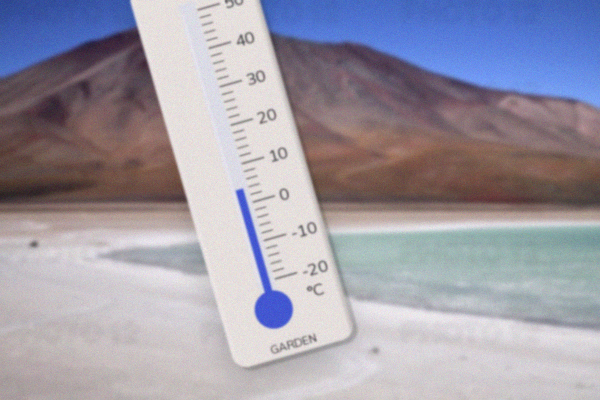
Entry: 4 °C
